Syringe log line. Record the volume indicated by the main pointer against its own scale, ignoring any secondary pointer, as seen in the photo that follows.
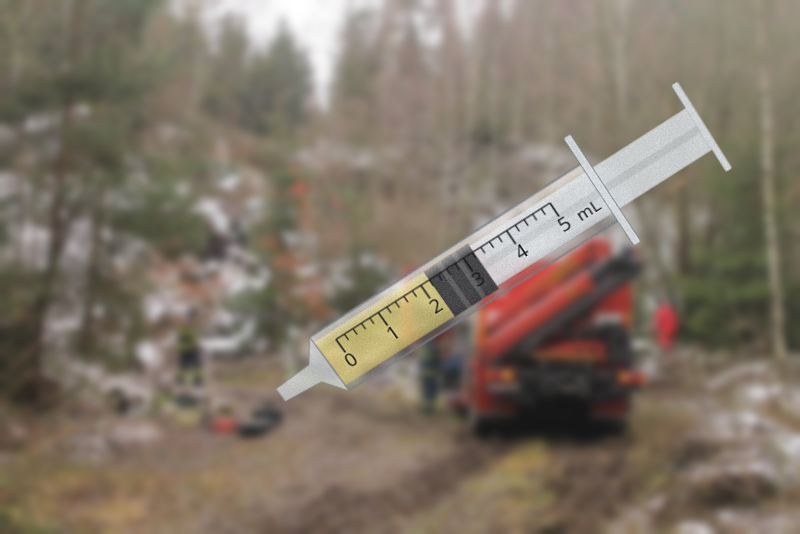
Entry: 2.2 mL
